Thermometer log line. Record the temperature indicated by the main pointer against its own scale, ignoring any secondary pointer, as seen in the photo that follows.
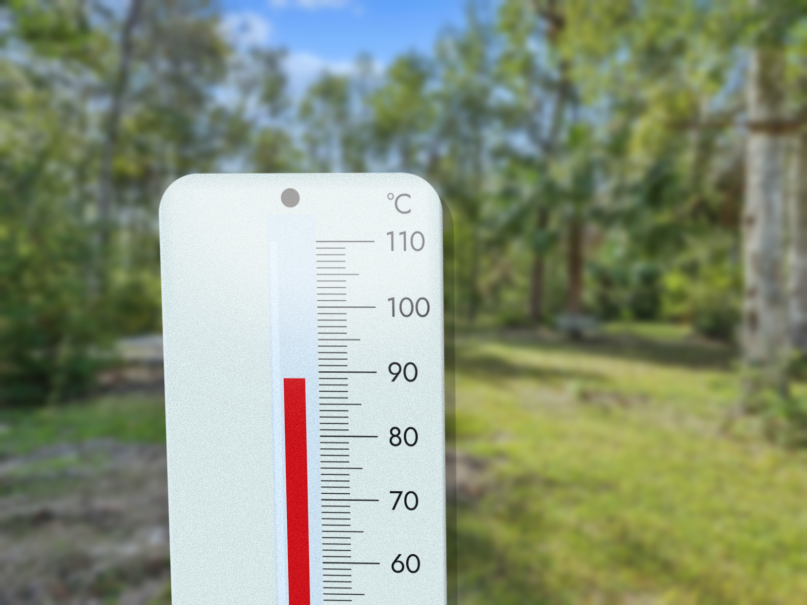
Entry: 89 °C
